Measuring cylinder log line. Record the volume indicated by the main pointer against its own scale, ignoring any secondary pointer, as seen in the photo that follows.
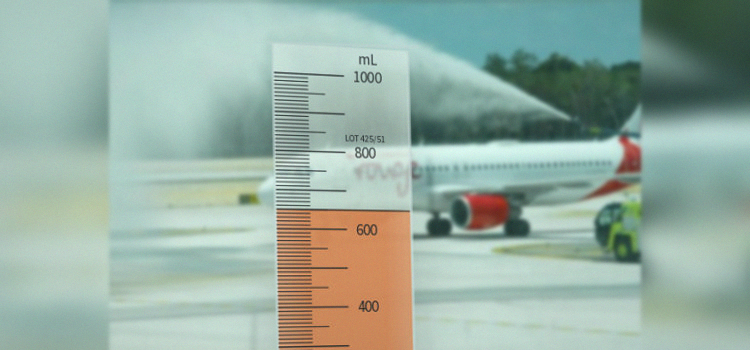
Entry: 650 mL
